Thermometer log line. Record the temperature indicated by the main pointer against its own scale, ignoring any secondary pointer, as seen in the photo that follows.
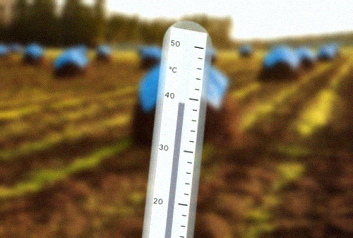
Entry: 39 °C
